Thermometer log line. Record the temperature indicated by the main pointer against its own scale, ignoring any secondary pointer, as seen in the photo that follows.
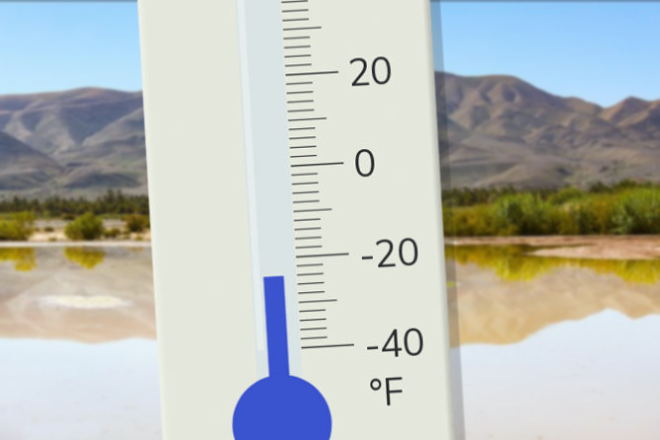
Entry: -24 °F
